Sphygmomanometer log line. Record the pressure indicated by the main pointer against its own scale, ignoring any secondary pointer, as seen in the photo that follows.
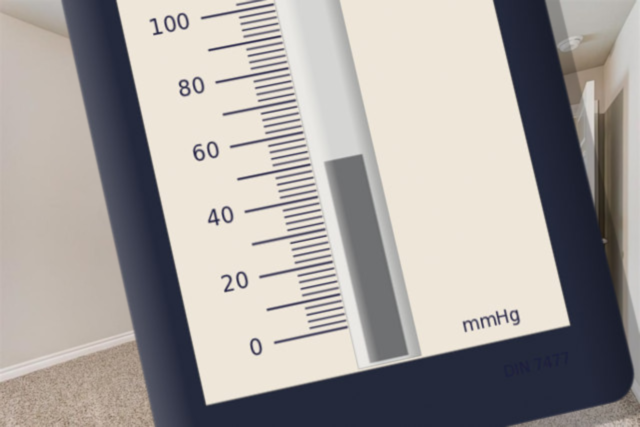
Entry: 50 mmHg
